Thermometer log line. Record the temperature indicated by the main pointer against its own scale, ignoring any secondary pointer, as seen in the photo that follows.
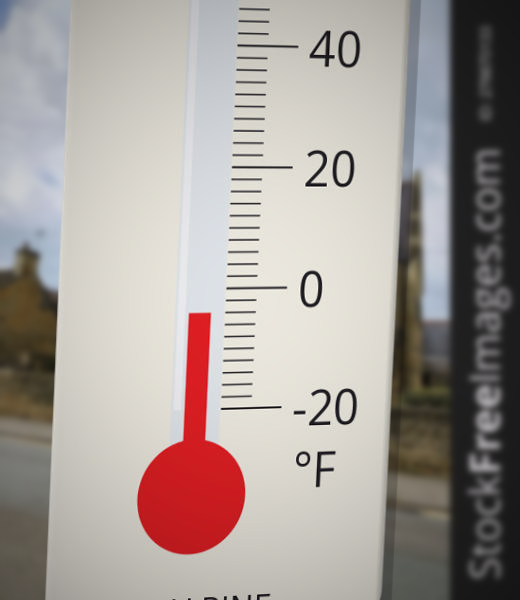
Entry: -4 °F
